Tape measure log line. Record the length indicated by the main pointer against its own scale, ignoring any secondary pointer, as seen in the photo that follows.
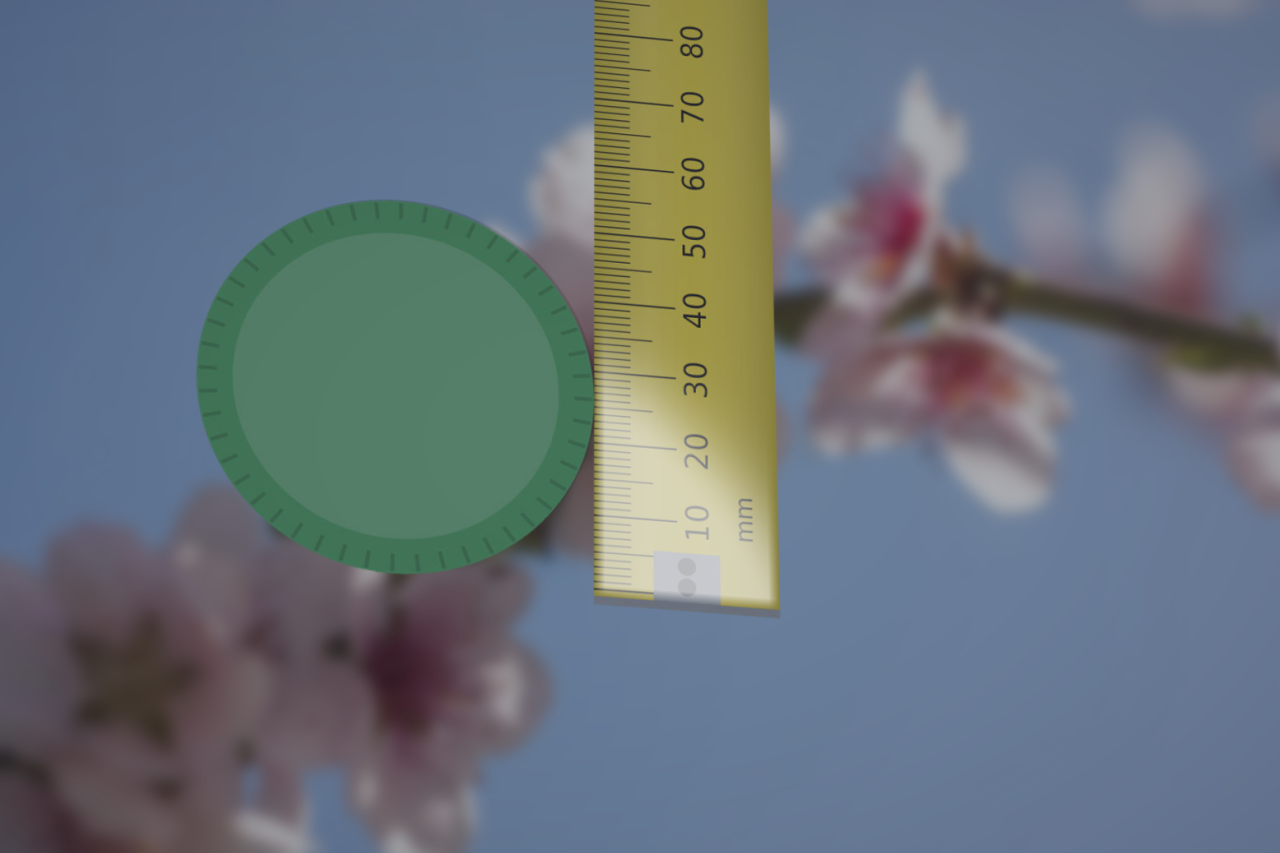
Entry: 52 mm
